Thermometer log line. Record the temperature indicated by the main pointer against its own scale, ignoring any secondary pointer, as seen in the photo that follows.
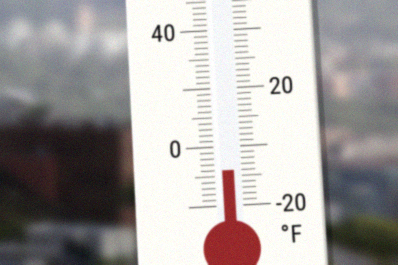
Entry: -8 °F
